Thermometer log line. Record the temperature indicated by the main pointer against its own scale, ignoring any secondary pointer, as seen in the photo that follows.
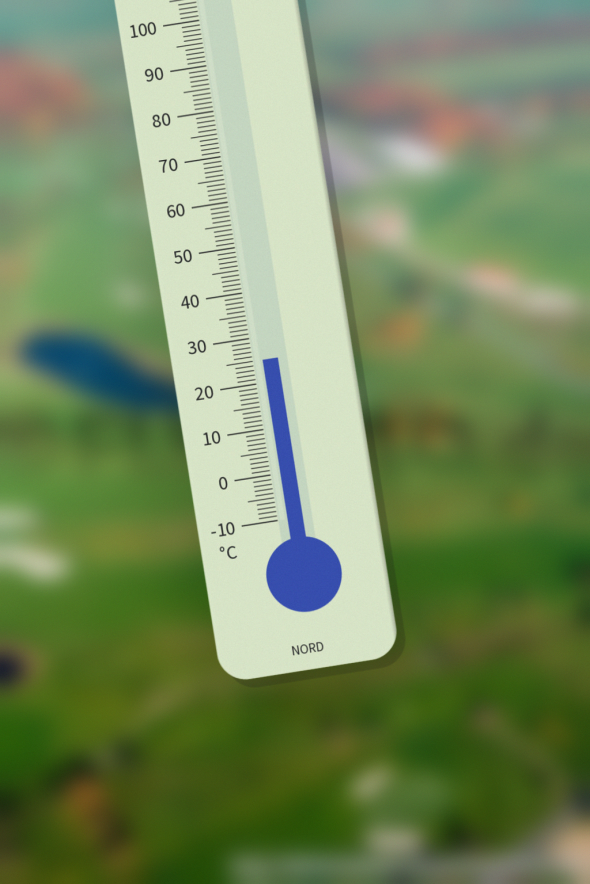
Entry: 25 °C
